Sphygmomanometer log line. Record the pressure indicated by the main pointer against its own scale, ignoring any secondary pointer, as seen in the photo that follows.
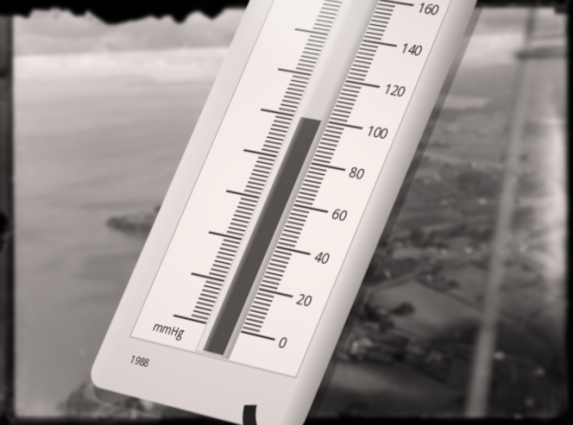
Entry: 100 mmHg
